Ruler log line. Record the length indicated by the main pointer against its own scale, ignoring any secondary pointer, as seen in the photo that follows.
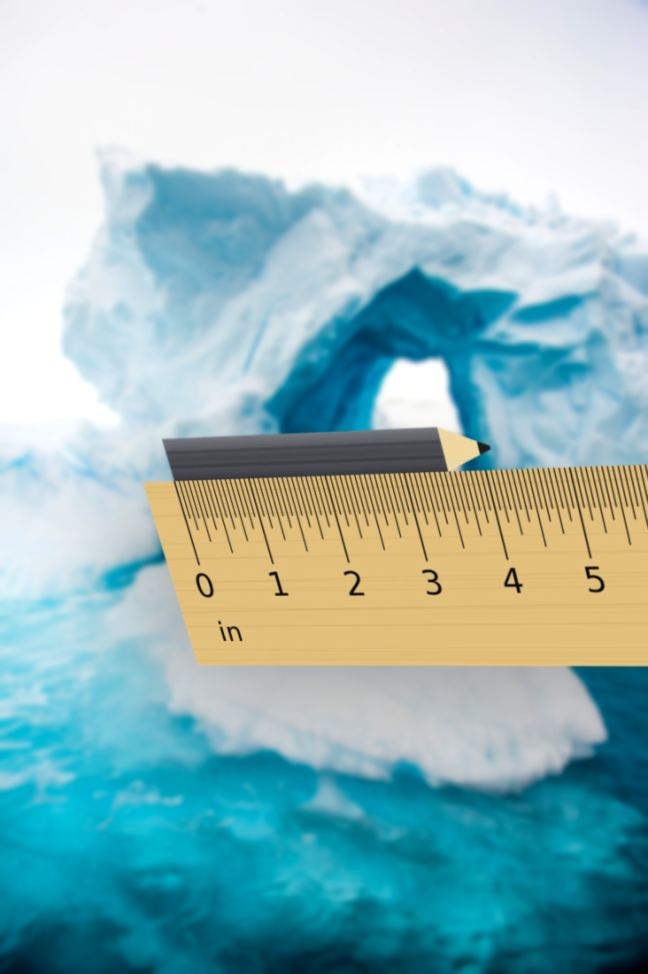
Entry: 4.125 in
